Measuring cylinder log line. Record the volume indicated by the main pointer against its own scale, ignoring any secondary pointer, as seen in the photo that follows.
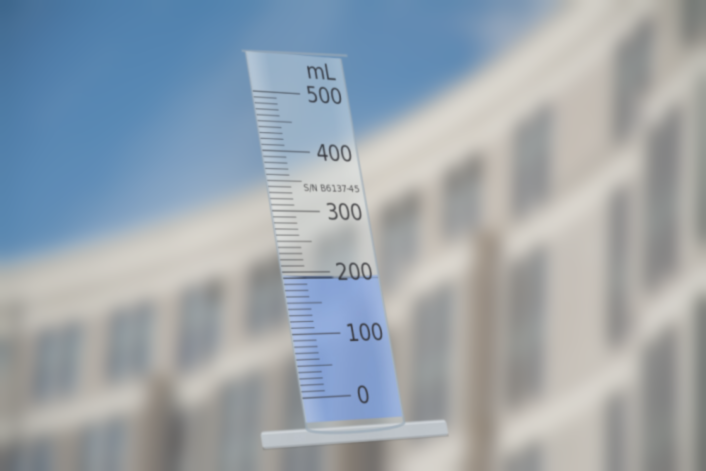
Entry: 190 mL
